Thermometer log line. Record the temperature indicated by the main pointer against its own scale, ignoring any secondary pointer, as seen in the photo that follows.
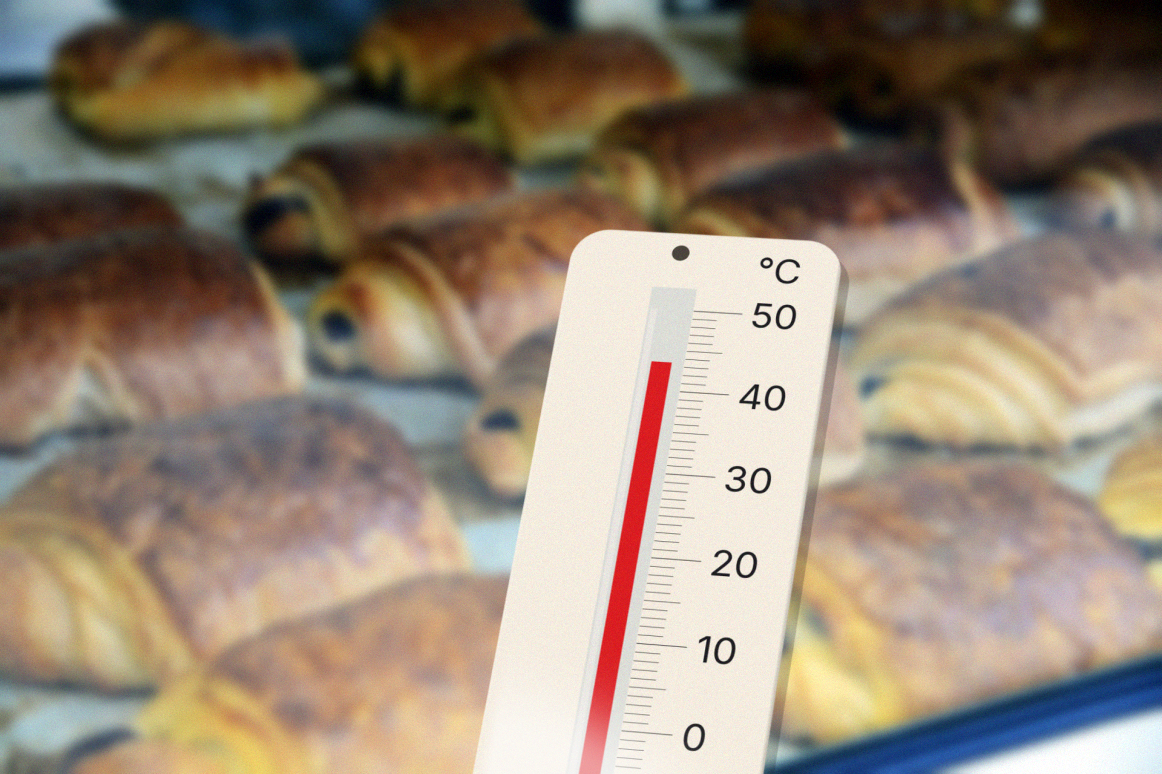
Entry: 43.5 °C
